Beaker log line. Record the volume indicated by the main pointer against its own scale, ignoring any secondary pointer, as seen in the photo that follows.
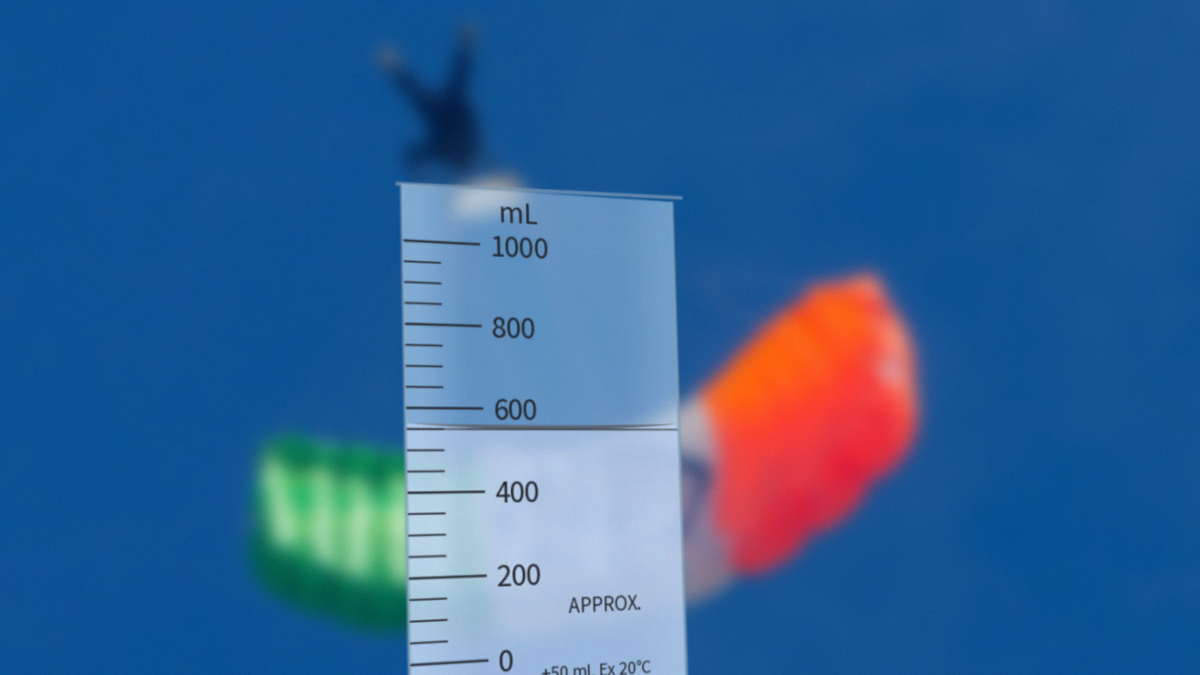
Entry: 550 mL
